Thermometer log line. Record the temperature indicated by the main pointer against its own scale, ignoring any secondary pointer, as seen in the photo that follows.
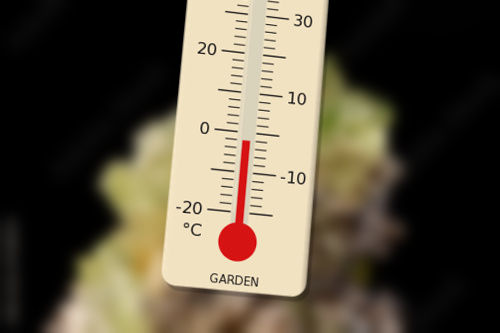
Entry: -2 °C
